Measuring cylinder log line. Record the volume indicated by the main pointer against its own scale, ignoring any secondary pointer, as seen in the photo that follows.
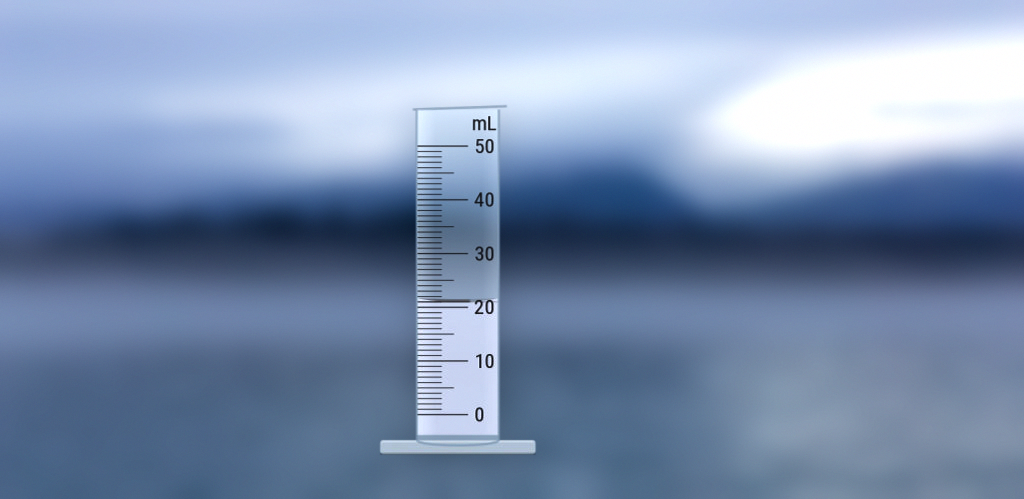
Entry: 21 mL
